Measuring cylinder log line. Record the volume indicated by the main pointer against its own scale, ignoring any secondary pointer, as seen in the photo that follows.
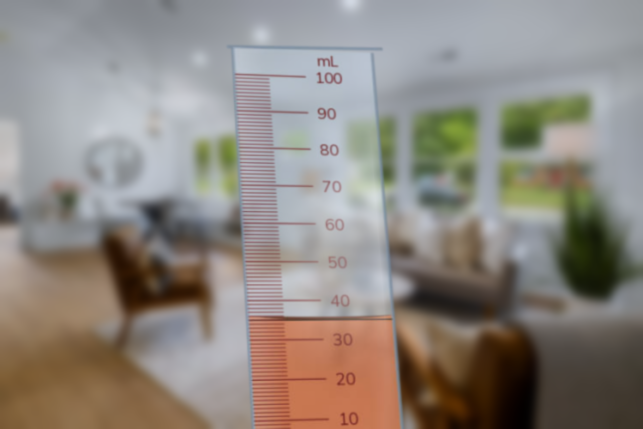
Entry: 35 mL
